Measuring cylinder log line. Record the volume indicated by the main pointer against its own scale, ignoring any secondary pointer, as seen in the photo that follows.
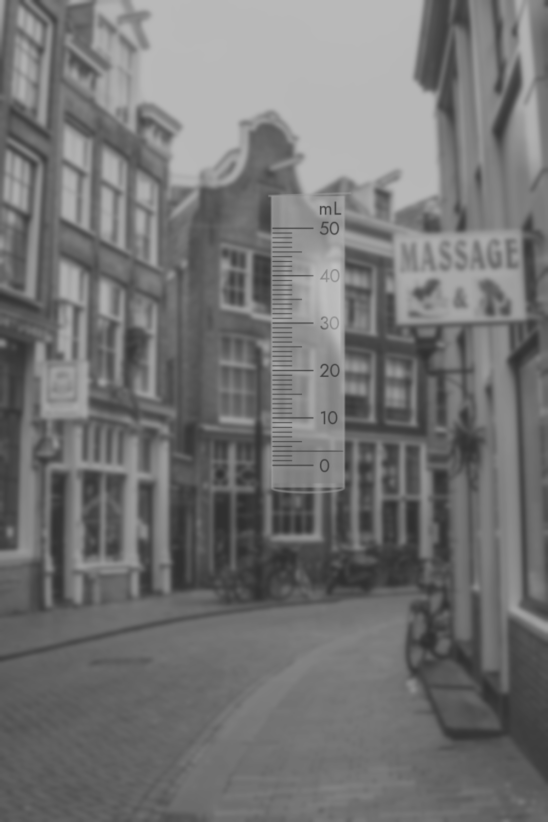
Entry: 3 mL
